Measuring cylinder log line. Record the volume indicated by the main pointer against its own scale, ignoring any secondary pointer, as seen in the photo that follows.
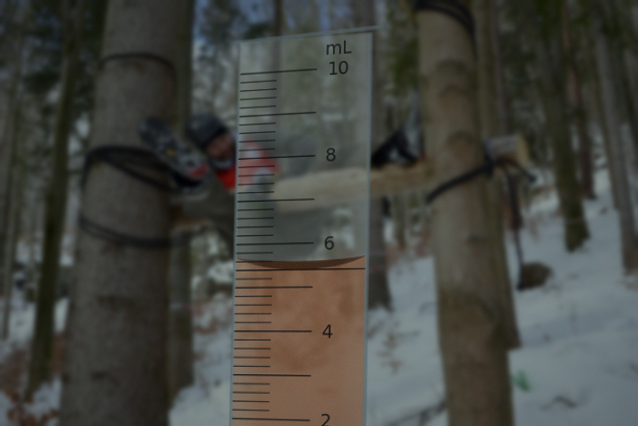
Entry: 5.4 mL
